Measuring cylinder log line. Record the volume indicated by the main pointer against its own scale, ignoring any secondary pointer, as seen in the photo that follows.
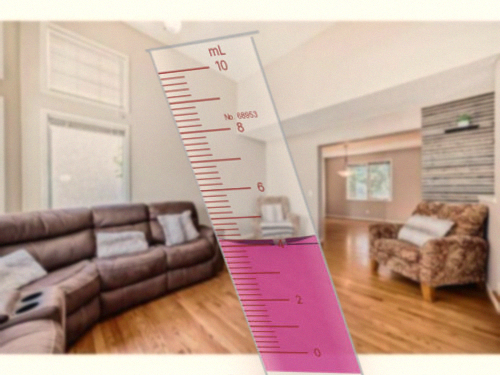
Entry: 4 mL
